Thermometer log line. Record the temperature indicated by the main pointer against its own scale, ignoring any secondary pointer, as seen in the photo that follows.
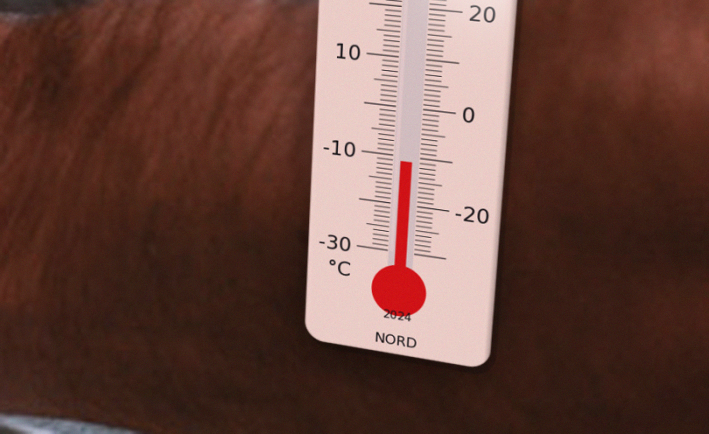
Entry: -11 °C
